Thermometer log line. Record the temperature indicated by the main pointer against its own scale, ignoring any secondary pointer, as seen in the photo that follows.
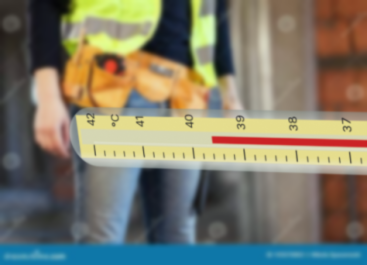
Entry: 39.6 °C
